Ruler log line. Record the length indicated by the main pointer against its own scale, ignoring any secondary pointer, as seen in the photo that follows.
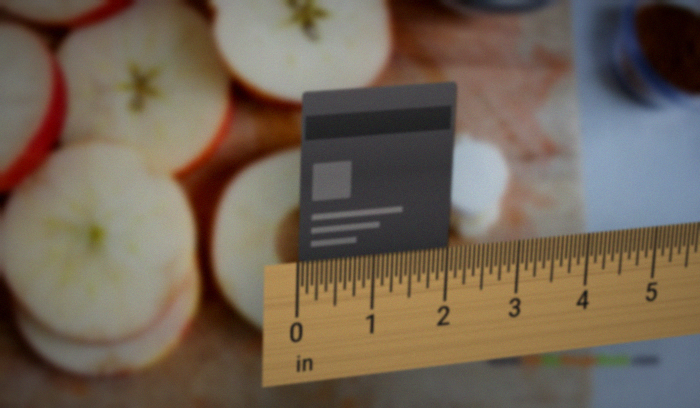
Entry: 2 in
